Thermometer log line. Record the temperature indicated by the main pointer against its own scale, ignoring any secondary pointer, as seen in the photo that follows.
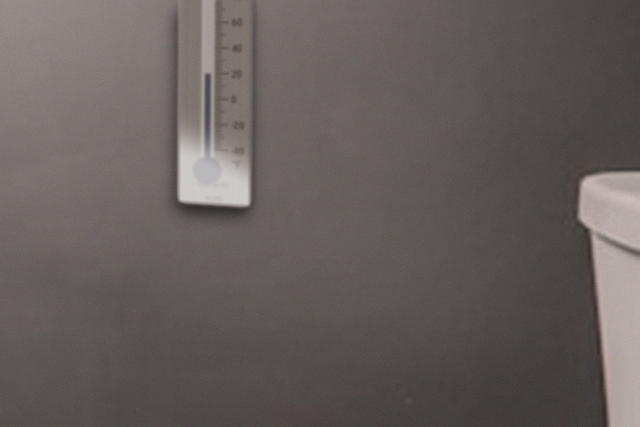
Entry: 20 °F
